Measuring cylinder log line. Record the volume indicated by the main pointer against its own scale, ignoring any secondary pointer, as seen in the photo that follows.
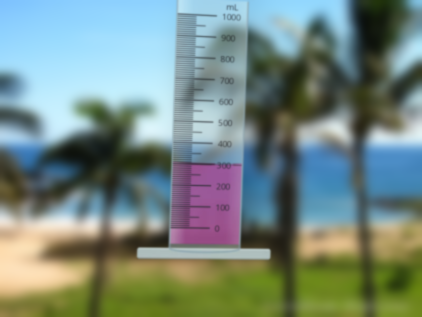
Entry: 300 mL
